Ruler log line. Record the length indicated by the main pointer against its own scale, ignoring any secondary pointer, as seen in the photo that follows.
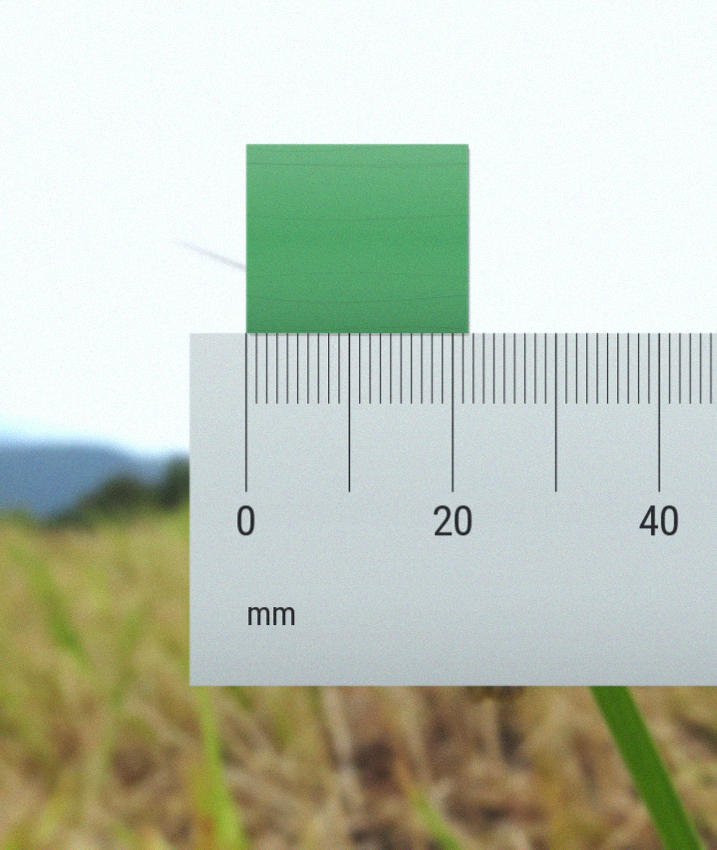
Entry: 21.5 mm
